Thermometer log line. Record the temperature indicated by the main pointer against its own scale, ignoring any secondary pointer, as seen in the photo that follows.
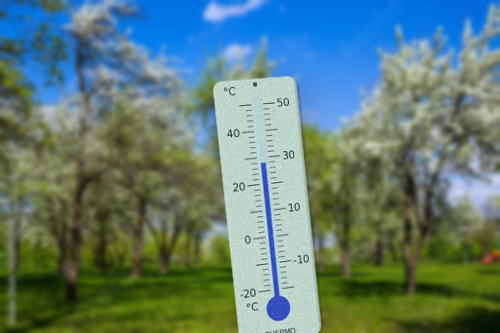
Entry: 28 °C
